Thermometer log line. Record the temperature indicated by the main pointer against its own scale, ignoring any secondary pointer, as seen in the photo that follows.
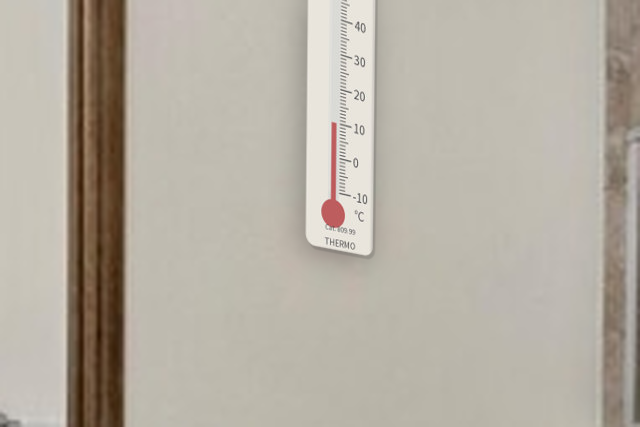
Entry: 10 °C
